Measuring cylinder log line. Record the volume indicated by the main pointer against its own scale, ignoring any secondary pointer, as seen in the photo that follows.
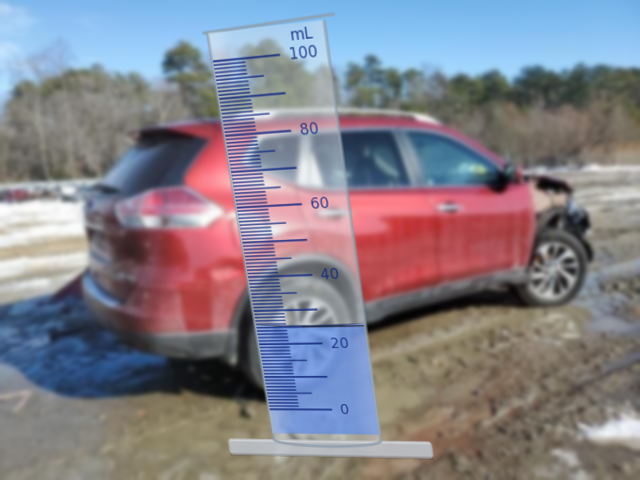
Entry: 25 mL
